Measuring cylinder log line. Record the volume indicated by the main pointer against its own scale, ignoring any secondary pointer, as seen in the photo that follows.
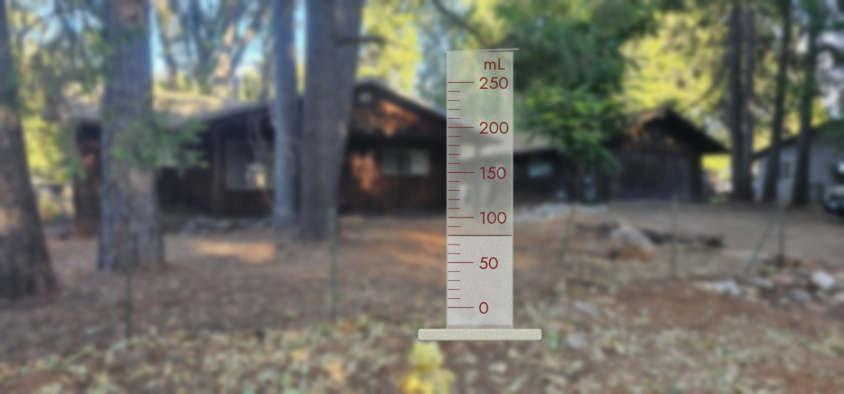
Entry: 80 mL
